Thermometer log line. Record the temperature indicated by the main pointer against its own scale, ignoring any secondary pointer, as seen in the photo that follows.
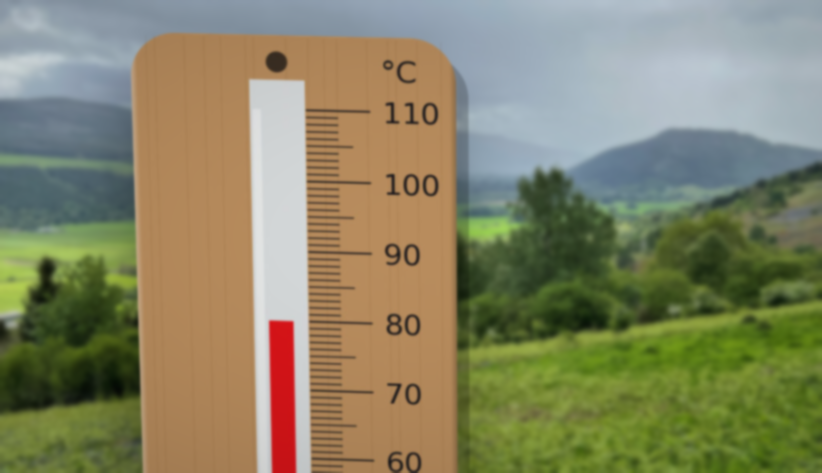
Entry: 80 °C
